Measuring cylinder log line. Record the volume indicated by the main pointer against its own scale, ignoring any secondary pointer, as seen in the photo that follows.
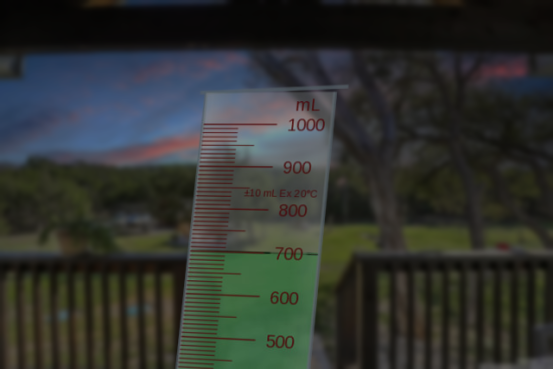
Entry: 700 mL
